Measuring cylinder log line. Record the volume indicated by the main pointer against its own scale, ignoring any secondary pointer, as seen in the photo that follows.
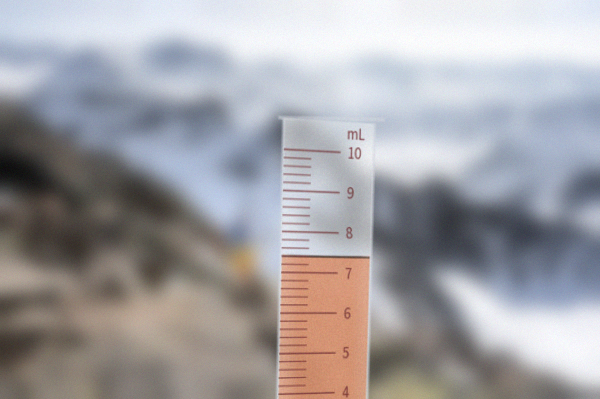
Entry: 7.4 mL
